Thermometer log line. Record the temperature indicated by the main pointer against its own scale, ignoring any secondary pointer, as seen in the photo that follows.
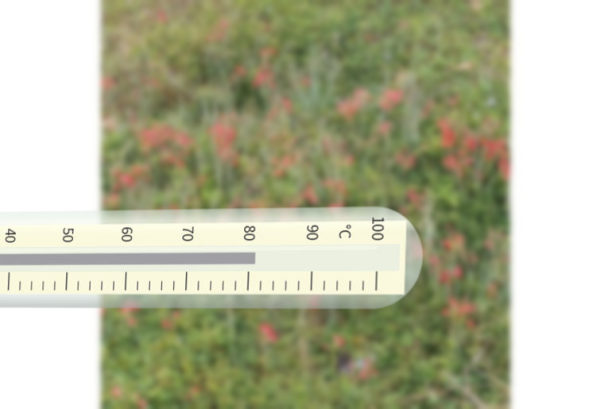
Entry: 81 °C
